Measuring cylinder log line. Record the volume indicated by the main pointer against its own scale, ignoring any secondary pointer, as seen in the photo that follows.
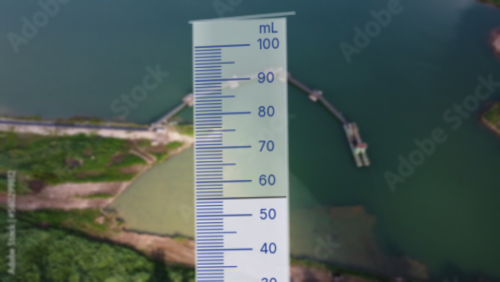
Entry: 55 mL
